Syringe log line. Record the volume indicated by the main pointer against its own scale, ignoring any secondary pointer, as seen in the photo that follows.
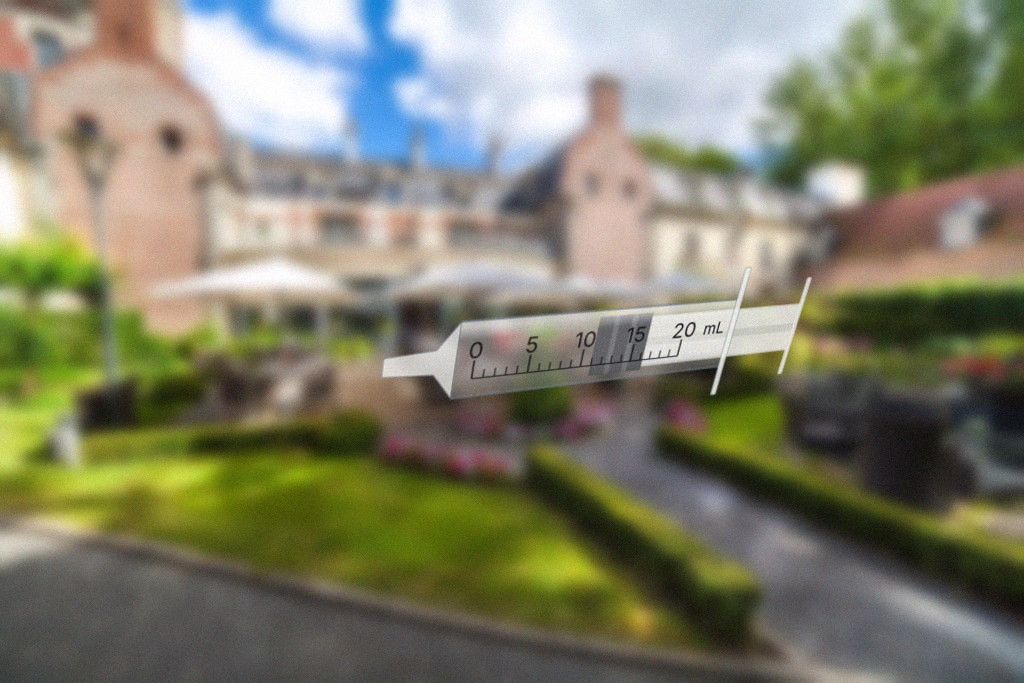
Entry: 11 mL
